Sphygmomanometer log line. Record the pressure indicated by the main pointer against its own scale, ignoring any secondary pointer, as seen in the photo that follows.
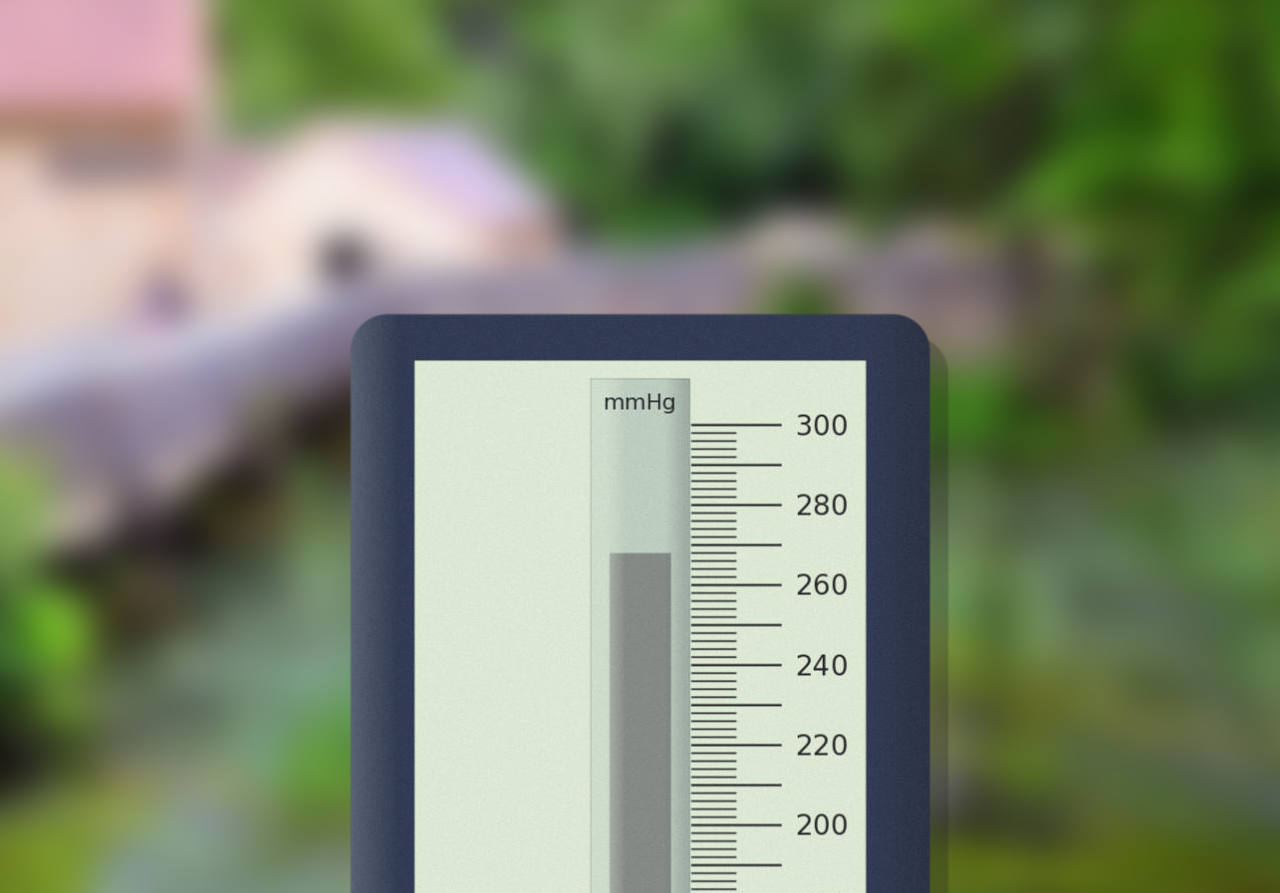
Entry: 268 mmHg
